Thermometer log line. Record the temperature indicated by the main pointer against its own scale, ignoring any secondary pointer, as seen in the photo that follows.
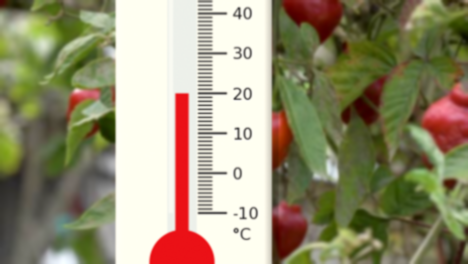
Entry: 20 °C
